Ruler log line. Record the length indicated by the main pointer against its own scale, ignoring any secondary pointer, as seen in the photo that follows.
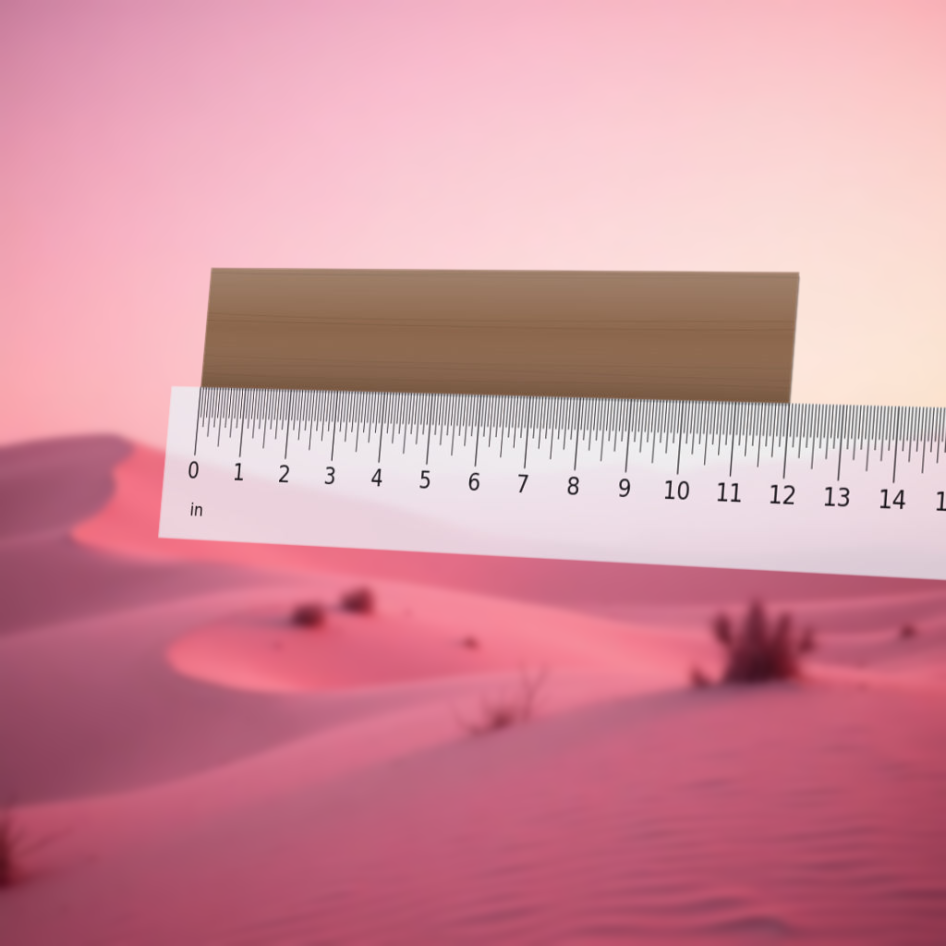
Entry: 12 in
